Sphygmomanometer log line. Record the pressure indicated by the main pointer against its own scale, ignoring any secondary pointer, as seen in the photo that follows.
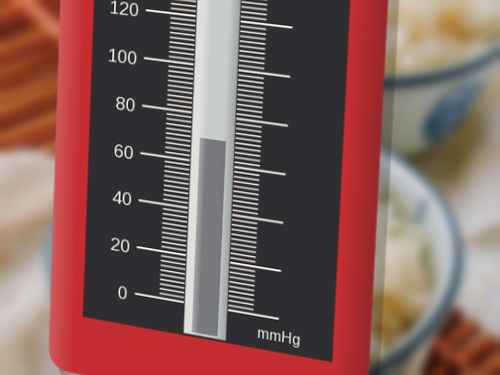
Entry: 70 mmHg
